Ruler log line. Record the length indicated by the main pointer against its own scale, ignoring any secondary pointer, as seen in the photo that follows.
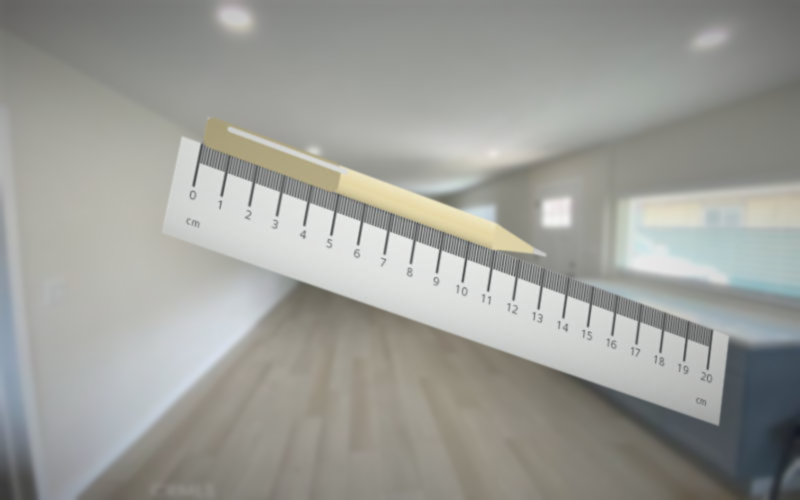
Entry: 13 cm
